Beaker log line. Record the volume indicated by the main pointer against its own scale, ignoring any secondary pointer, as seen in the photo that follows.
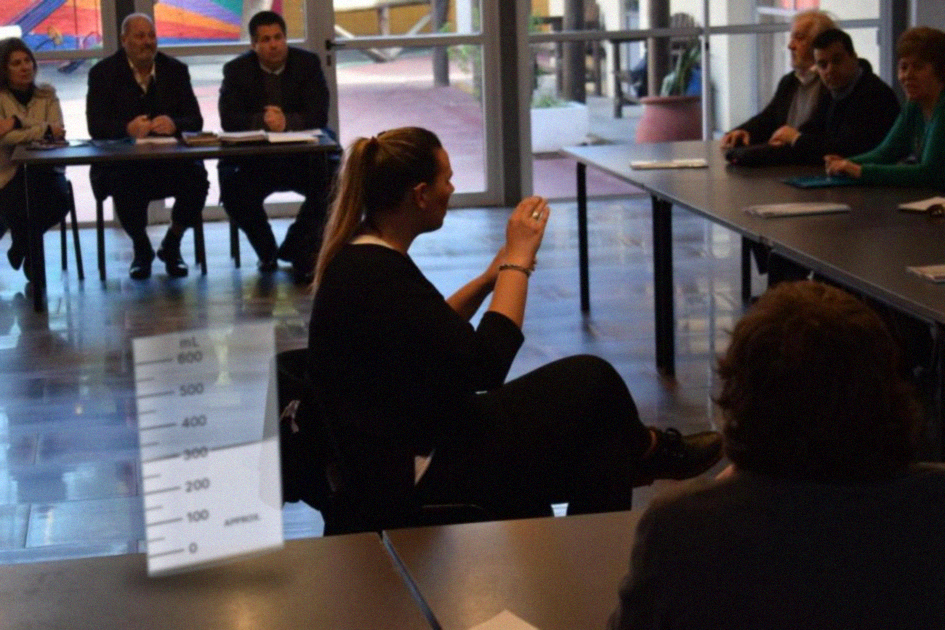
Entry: 300 mL
